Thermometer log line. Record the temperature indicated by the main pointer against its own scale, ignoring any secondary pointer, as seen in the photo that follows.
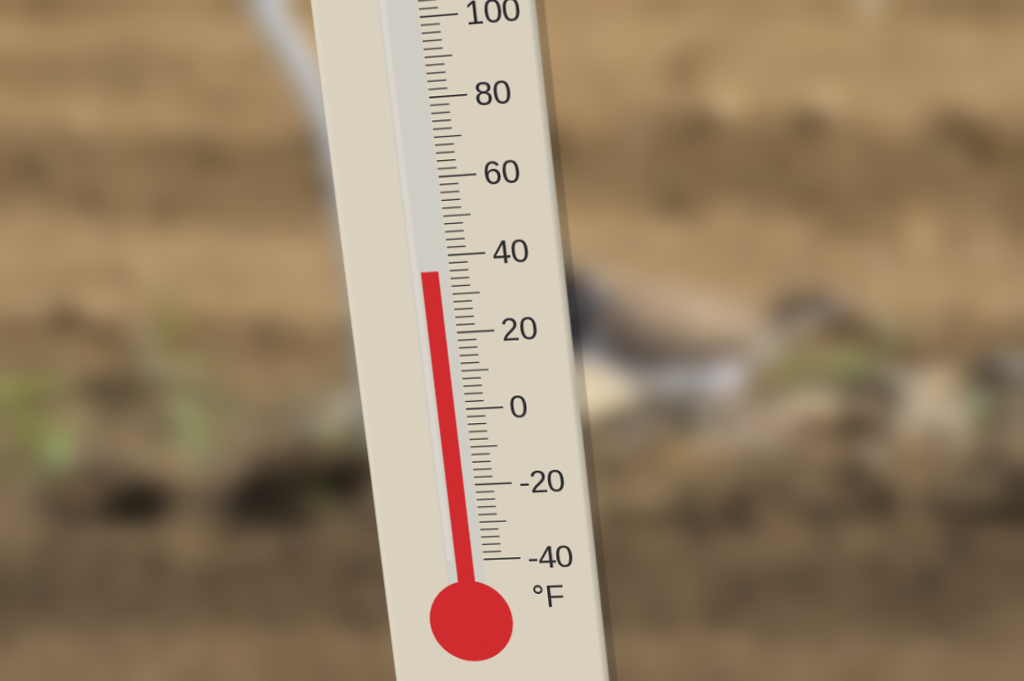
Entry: 36 °F
